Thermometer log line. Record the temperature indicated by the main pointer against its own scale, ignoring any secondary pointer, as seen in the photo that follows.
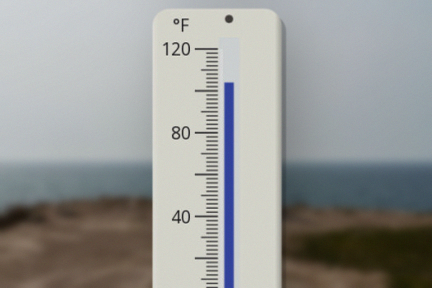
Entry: 104 °F
